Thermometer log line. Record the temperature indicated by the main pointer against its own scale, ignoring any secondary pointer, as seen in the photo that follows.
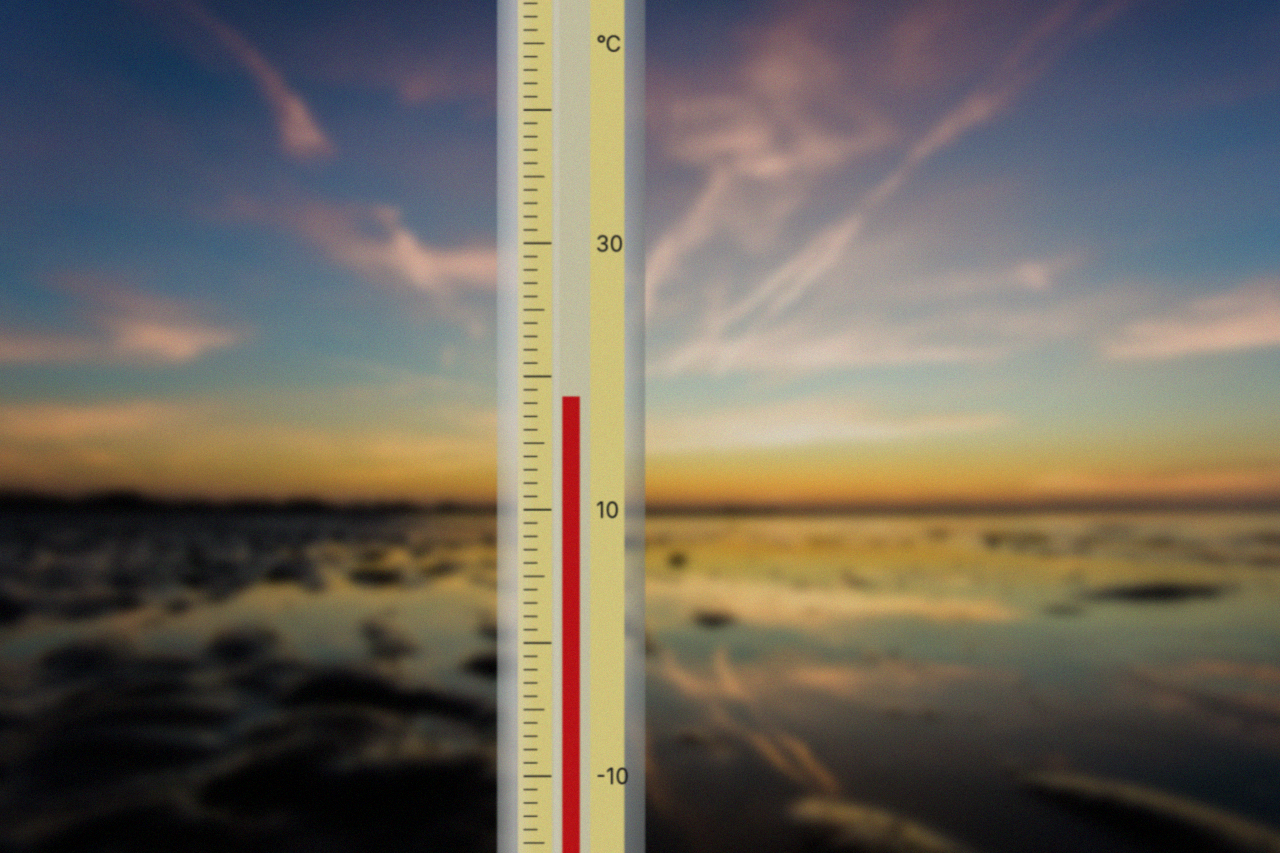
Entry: 18.5 °C
